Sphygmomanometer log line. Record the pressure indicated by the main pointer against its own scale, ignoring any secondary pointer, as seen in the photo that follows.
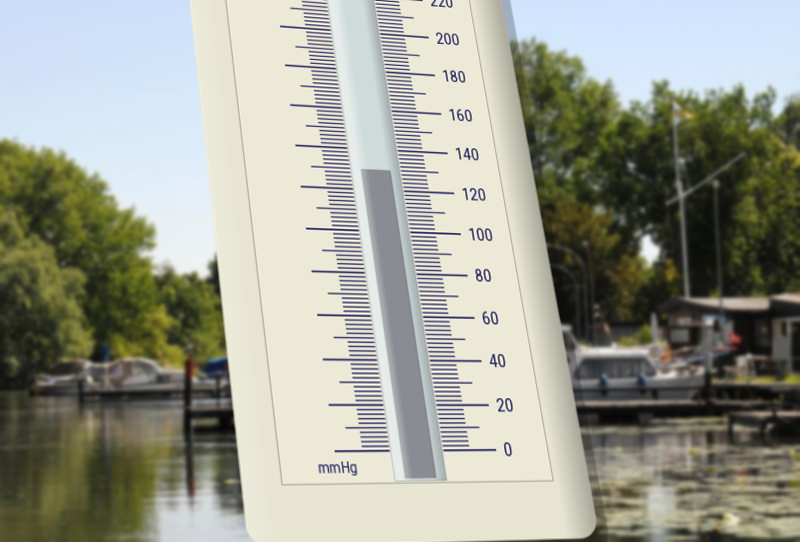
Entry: 130 mmHg
